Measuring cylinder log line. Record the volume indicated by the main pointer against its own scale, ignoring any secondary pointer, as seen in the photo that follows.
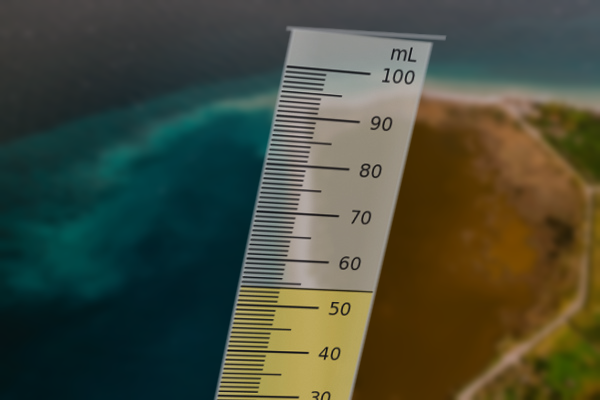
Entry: 54 mL
